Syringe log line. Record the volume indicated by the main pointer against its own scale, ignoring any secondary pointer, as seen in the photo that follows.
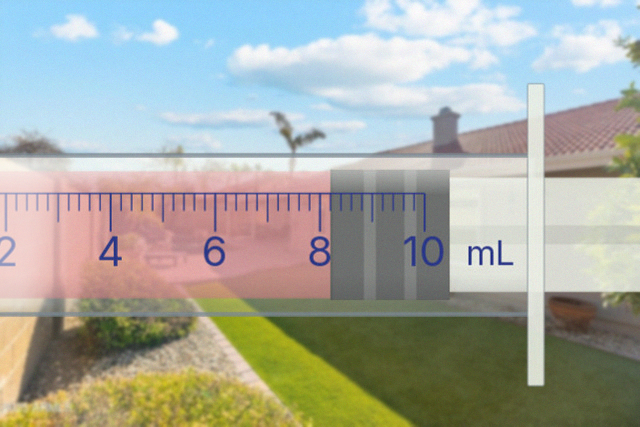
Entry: 8.2 mL
